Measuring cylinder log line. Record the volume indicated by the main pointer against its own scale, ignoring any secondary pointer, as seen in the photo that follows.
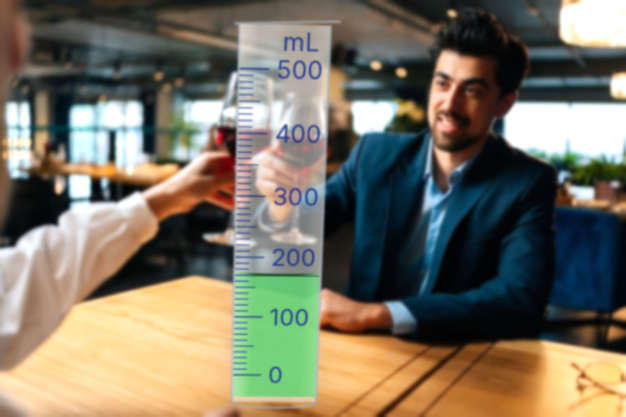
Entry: 170 mL
